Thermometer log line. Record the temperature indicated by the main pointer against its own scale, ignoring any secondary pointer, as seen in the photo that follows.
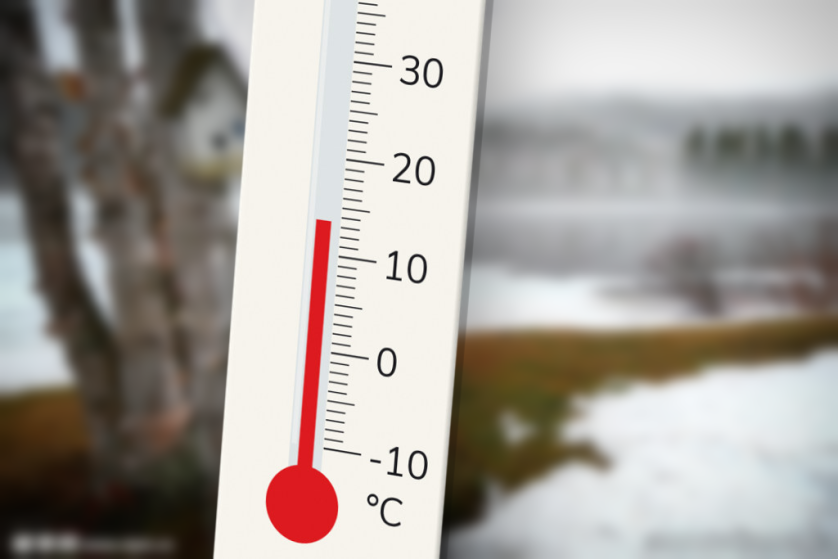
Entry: 13.5 °C
